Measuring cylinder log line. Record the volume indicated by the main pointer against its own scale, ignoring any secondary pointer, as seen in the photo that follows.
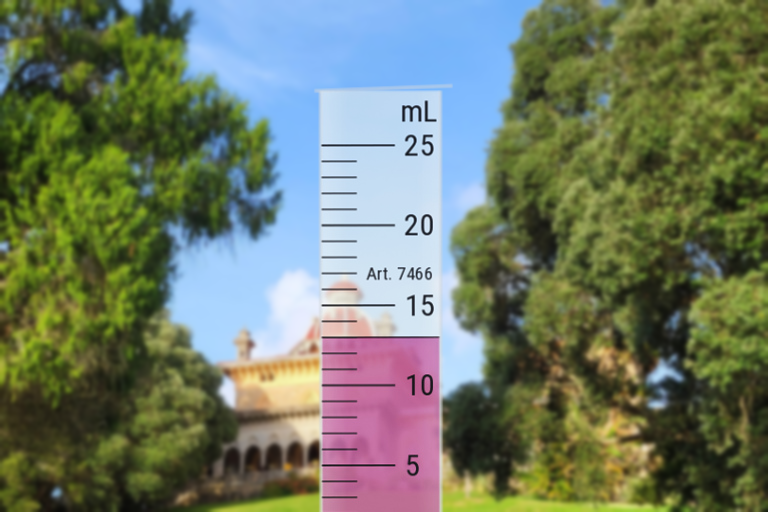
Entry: 13 mL
